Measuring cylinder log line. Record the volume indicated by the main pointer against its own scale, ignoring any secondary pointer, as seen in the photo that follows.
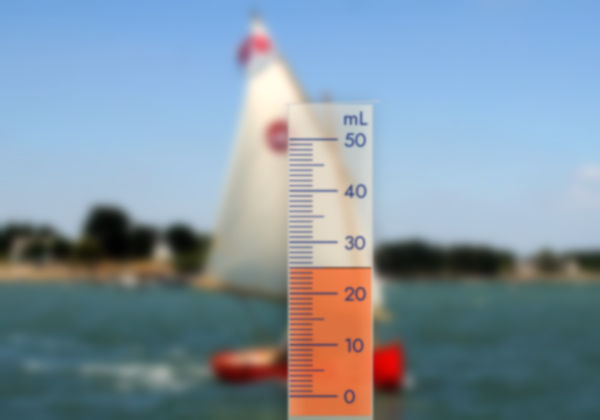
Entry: 25 mL
